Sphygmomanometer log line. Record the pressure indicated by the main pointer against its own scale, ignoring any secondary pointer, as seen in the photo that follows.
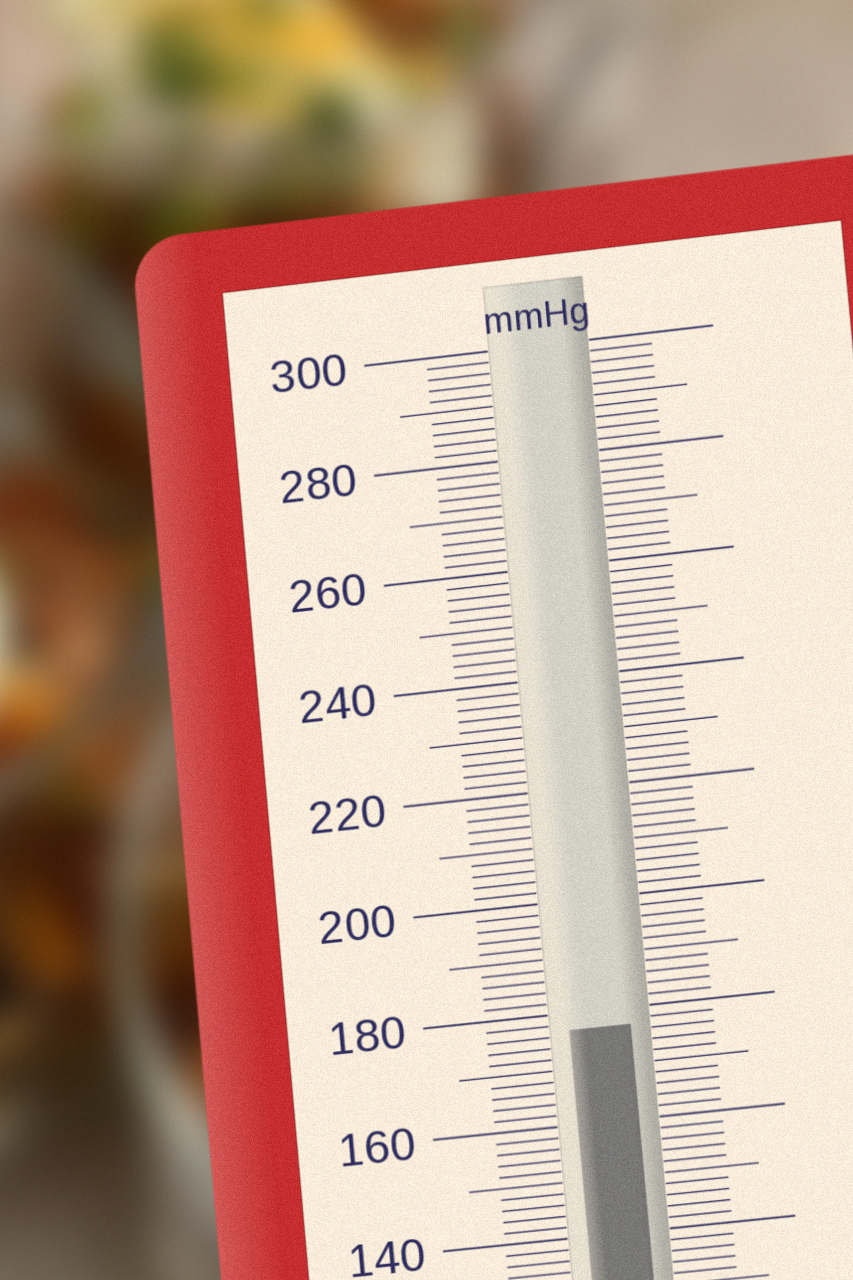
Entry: 177 mmHg
